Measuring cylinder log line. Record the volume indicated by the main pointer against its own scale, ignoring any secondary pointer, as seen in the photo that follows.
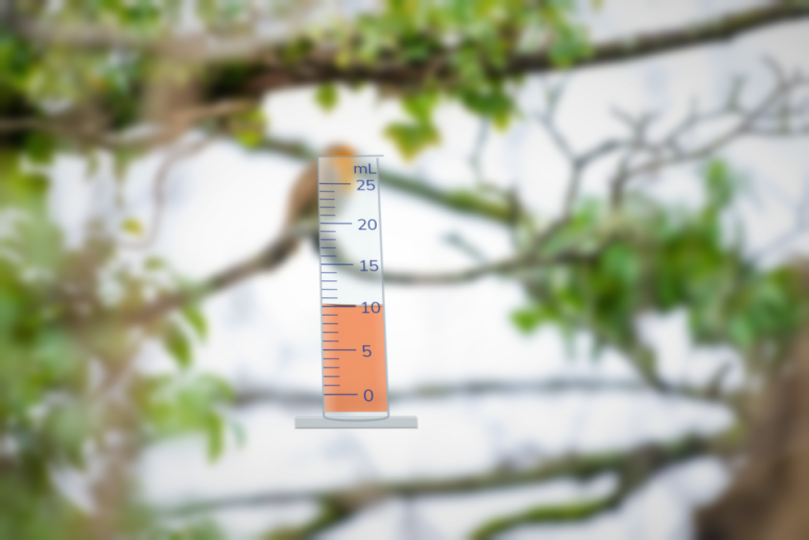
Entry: 10 mL
